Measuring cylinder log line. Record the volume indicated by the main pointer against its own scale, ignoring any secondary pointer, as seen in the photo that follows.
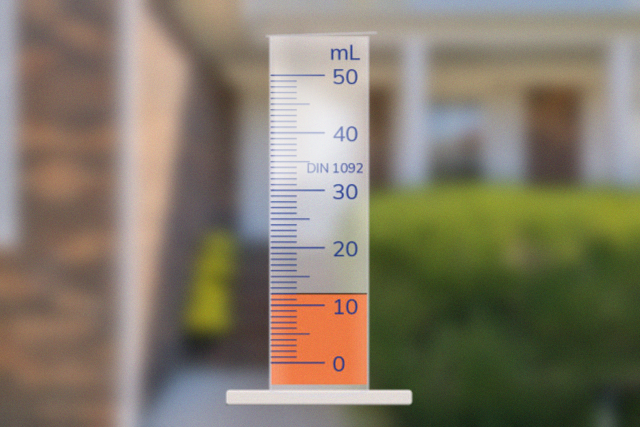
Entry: 12 mL
